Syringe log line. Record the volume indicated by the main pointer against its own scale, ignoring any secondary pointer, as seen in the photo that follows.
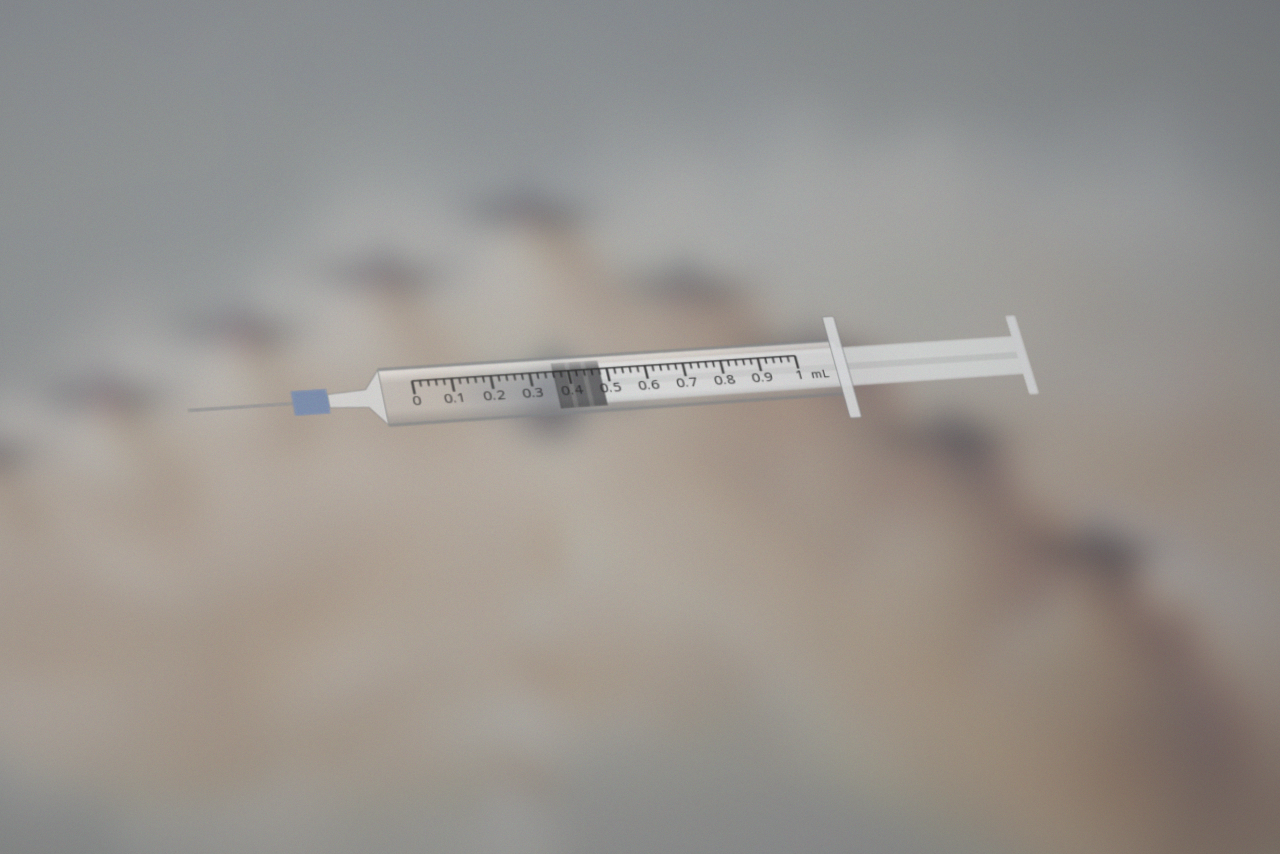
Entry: 0.36 mL
